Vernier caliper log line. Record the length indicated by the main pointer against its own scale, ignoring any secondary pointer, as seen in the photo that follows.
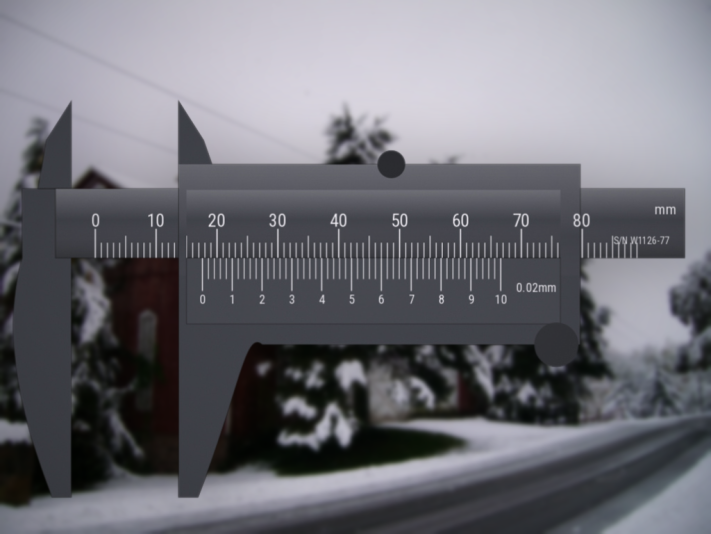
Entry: 17.6 mm
